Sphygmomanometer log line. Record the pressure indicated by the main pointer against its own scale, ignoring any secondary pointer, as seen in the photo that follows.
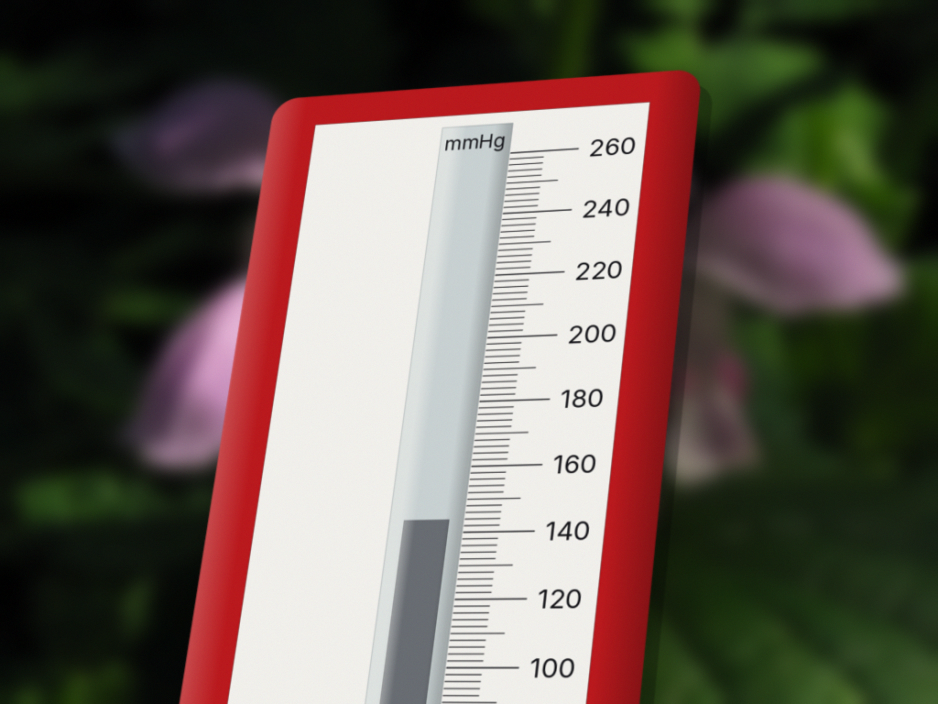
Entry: 144 mmHg
